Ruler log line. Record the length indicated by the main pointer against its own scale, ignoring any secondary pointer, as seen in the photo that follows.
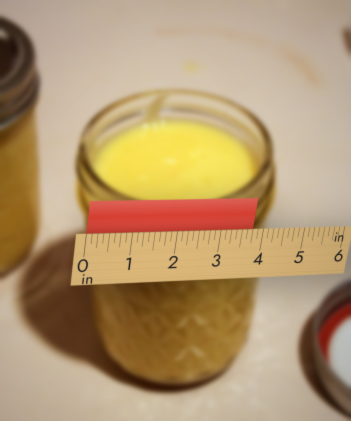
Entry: 3.75 in
